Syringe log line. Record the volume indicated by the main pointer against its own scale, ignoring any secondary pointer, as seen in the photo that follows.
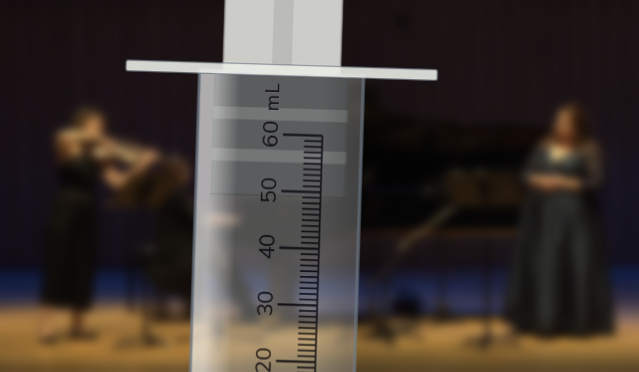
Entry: 49 mL
